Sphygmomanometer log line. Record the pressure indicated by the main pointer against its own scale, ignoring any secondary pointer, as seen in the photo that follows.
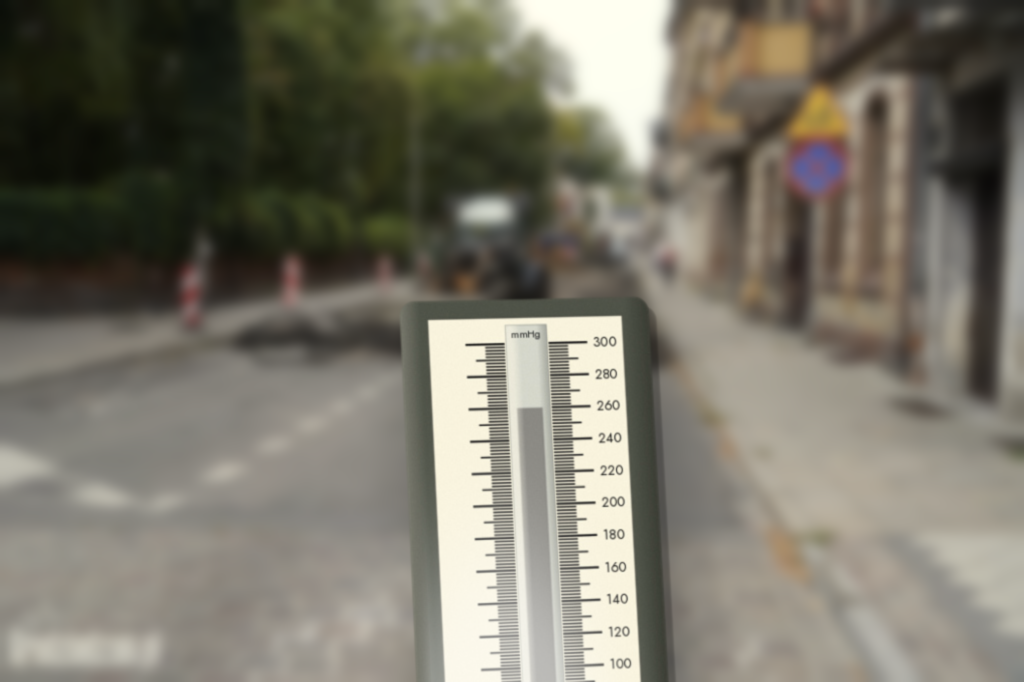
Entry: 260 mmHg
